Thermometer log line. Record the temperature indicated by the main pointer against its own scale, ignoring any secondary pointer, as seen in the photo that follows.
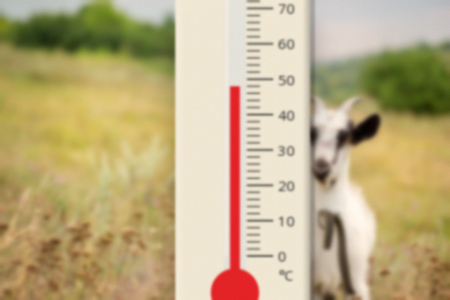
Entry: 48 °C
